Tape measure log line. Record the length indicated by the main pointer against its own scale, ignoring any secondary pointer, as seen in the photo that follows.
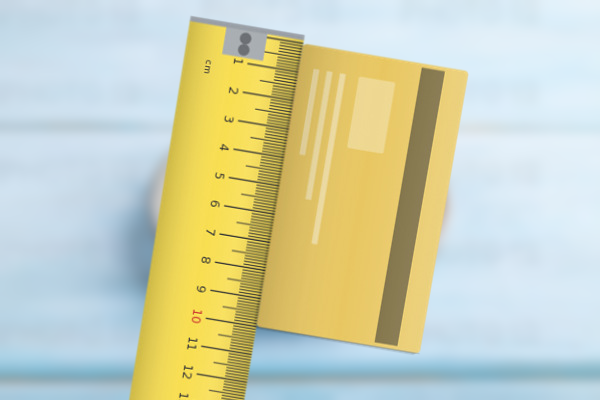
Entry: 10 cm
